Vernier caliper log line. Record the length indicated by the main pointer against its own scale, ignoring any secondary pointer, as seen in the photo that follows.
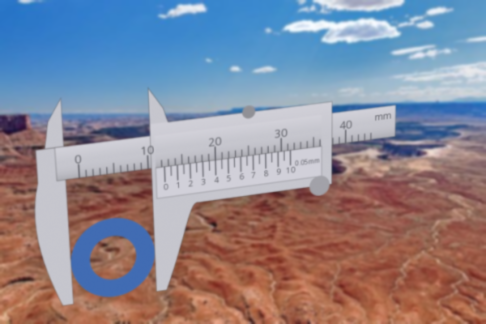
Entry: 12.4 mm
